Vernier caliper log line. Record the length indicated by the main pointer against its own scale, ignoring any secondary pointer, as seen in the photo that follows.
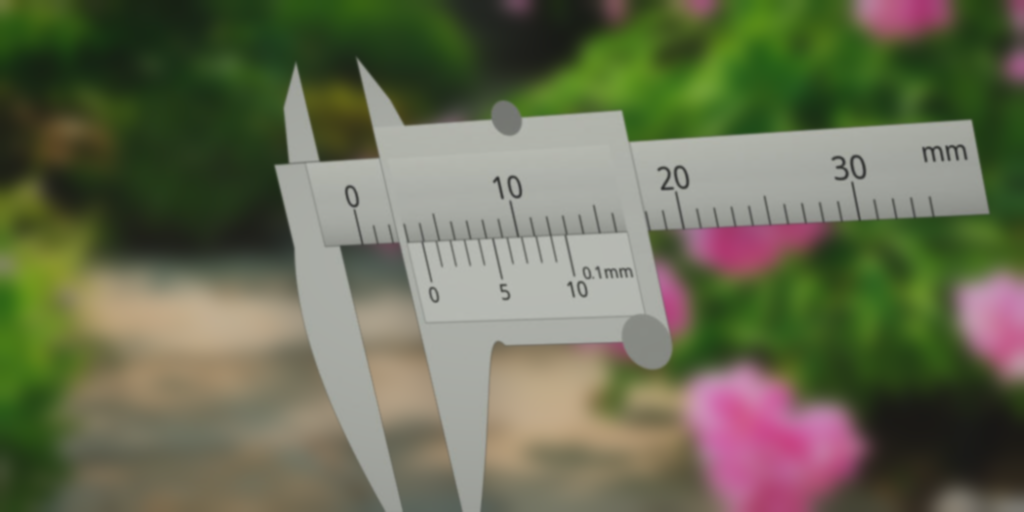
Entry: 3.9 mm
